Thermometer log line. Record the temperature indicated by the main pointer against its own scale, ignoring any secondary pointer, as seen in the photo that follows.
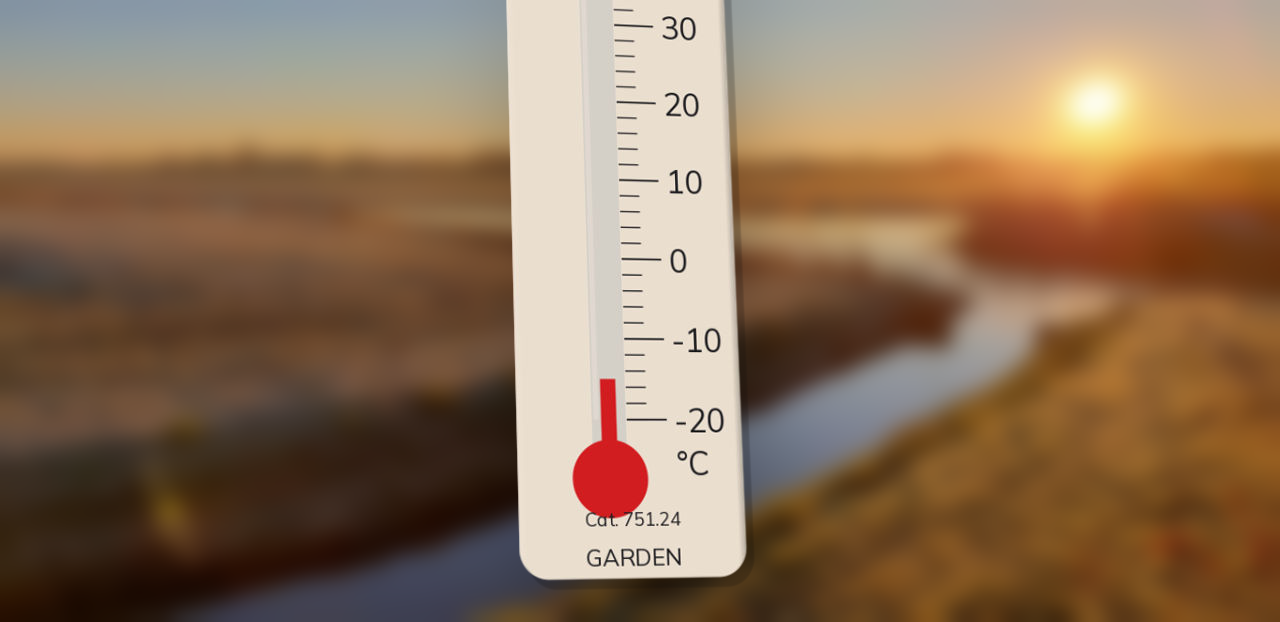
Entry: -15 °C
